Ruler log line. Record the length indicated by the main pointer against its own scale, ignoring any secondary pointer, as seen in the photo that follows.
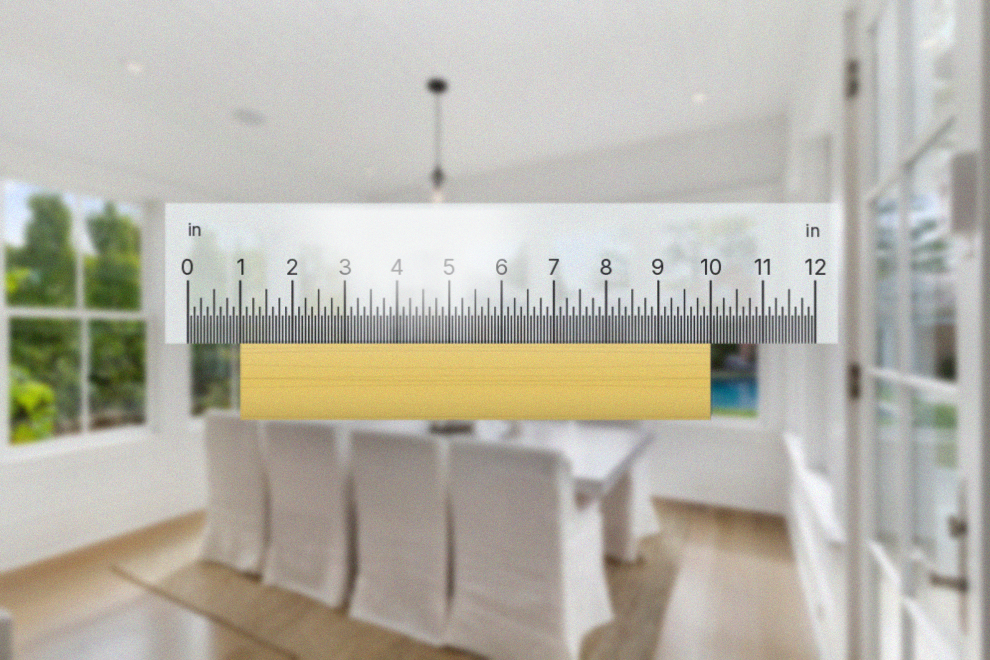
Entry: 9 in
